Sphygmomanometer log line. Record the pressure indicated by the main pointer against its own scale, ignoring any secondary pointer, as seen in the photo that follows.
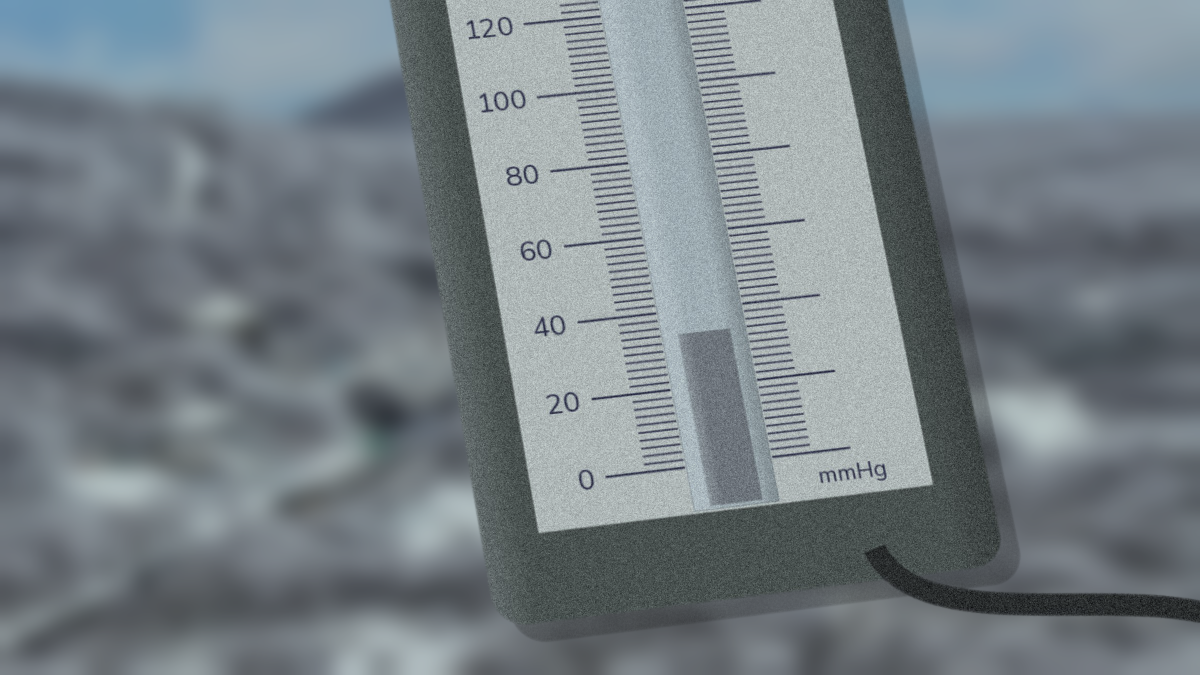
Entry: 34 mmHg
